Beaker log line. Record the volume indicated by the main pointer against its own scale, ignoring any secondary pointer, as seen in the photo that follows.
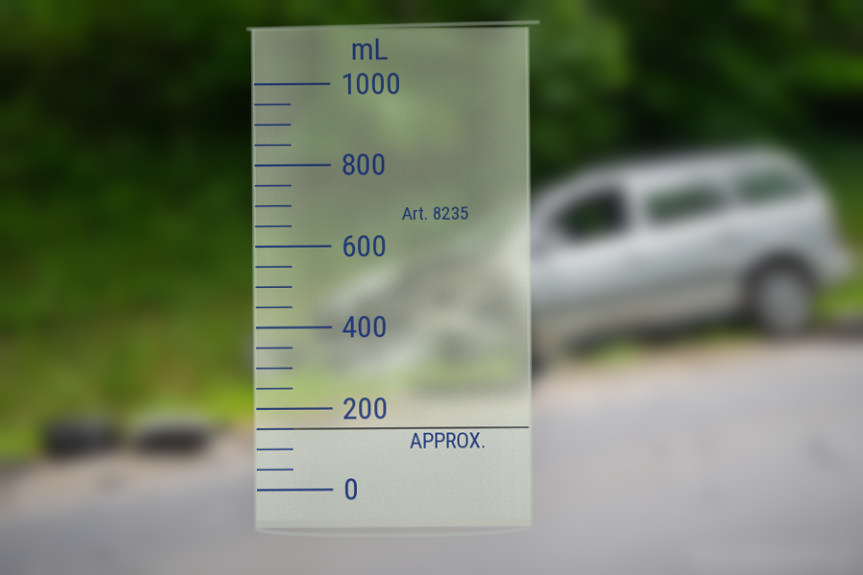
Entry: 150 mL
